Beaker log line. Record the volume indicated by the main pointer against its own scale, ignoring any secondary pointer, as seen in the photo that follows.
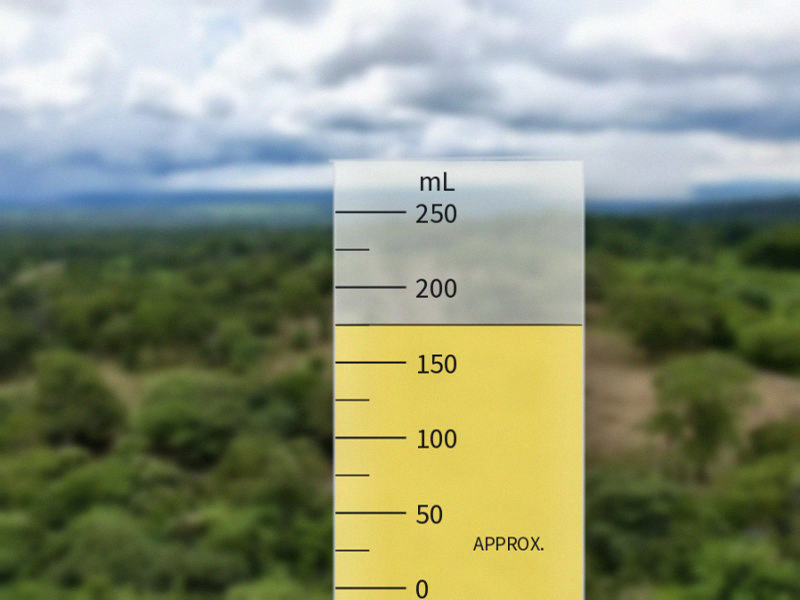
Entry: 175 mL
